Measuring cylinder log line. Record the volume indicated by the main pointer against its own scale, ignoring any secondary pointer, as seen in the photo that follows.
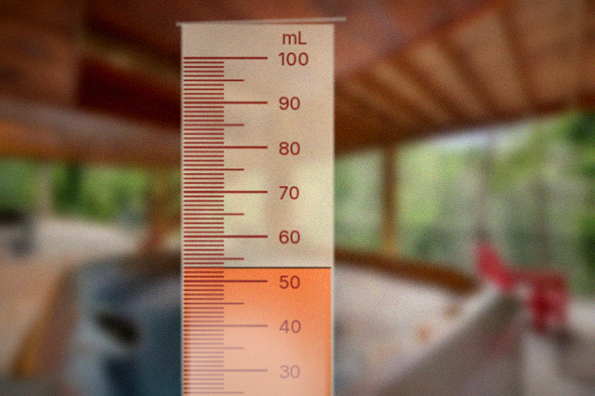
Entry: 53 mL
